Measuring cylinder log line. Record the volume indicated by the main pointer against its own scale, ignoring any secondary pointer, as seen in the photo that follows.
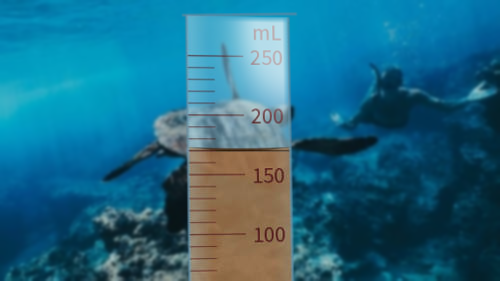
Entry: 170 mL
